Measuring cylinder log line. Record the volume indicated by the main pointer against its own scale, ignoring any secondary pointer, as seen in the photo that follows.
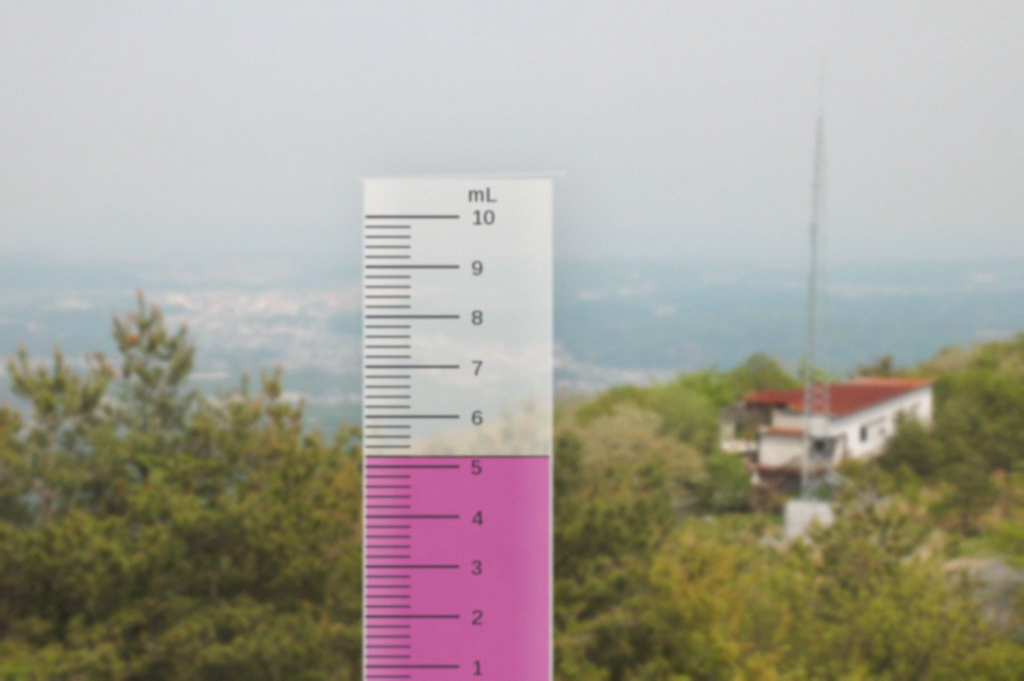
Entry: 5.2 mL
